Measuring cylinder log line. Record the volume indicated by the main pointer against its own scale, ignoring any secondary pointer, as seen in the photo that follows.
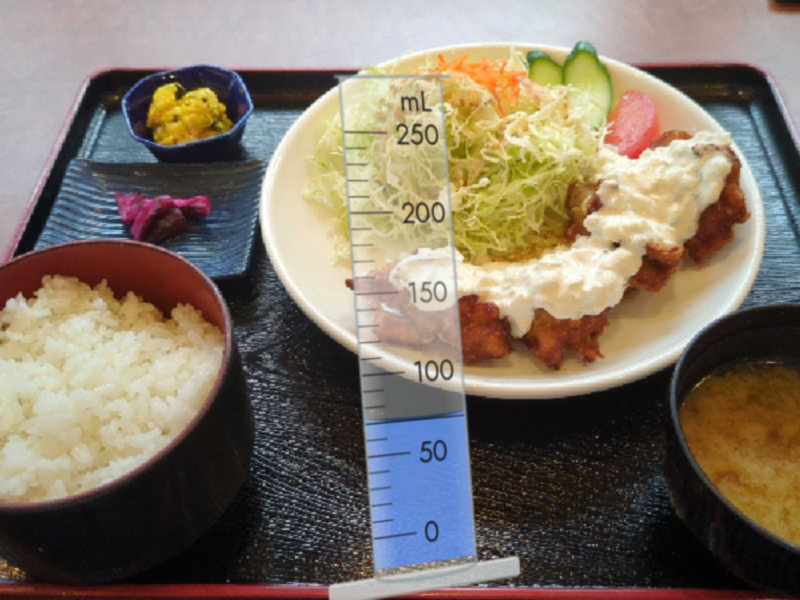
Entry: 70 mL
